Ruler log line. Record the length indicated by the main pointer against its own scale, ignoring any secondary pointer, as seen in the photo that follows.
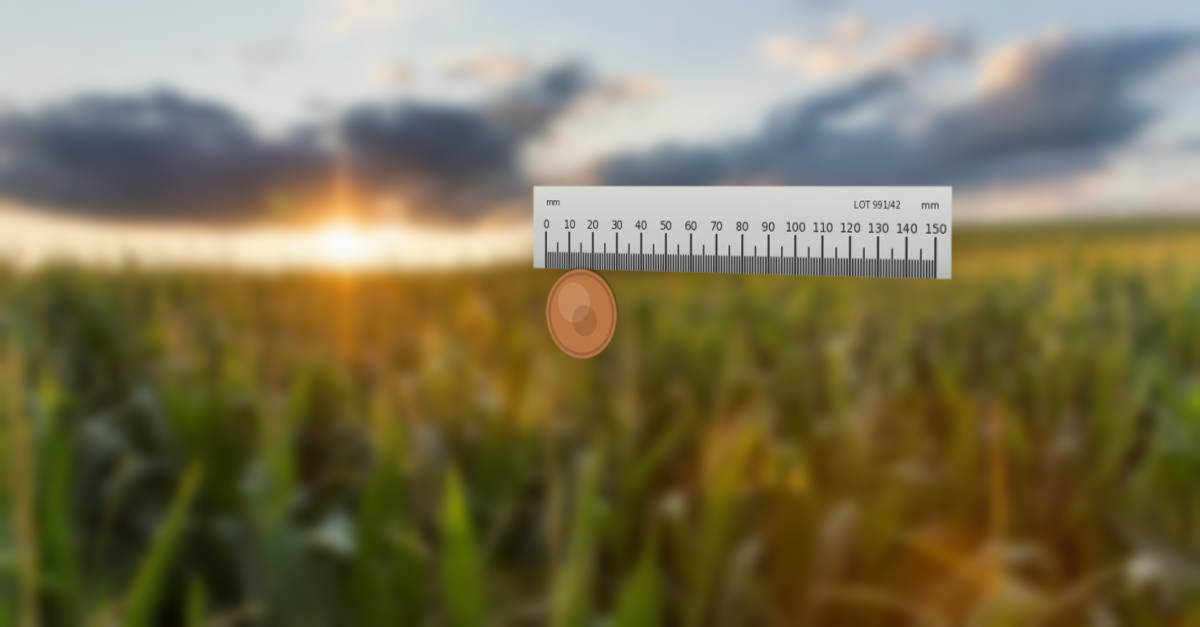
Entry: 30 mm
